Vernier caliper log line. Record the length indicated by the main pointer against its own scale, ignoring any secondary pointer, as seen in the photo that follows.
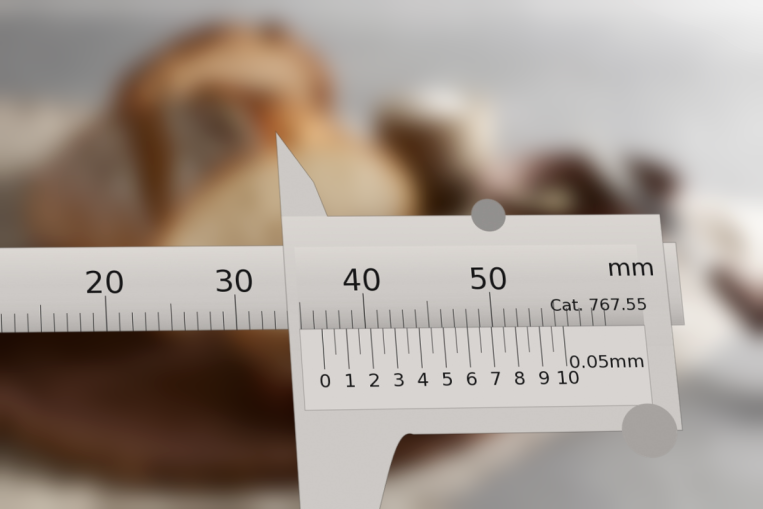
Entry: 36.6 mm
